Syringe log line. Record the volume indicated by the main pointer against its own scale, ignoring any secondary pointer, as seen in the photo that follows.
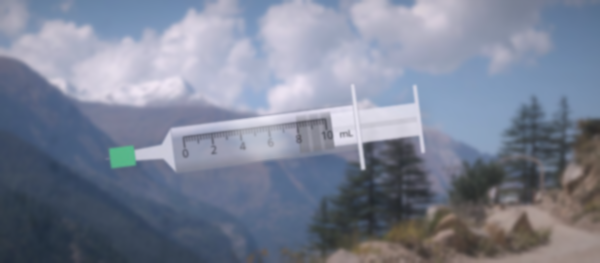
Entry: 8 mL
